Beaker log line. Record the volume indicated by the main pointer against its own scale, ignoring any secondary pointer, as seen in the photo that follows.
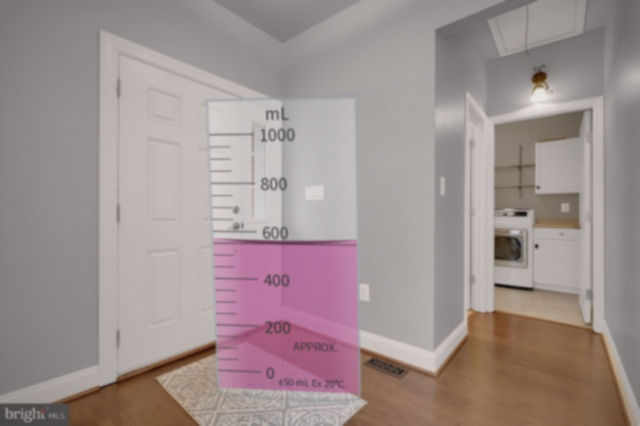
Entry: 550 mL
